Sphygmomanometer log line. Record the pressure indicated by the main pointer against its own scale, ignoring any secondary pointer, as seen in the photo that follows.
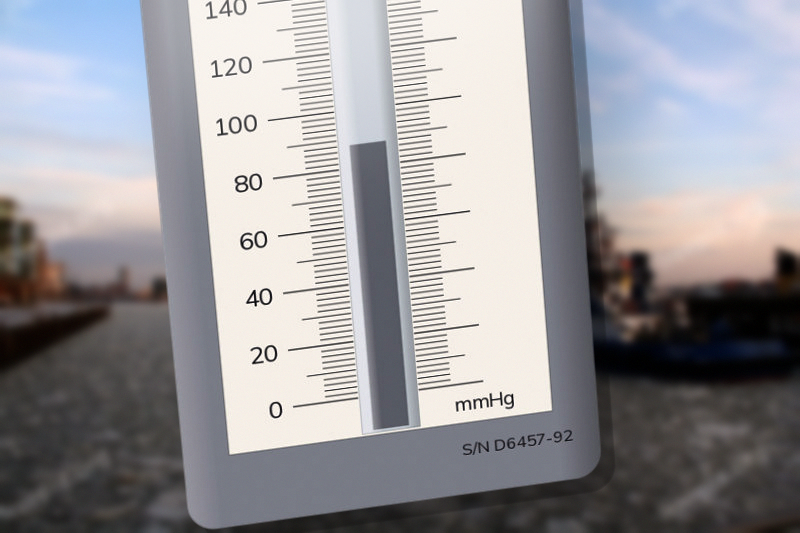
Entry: 88 mmHg
